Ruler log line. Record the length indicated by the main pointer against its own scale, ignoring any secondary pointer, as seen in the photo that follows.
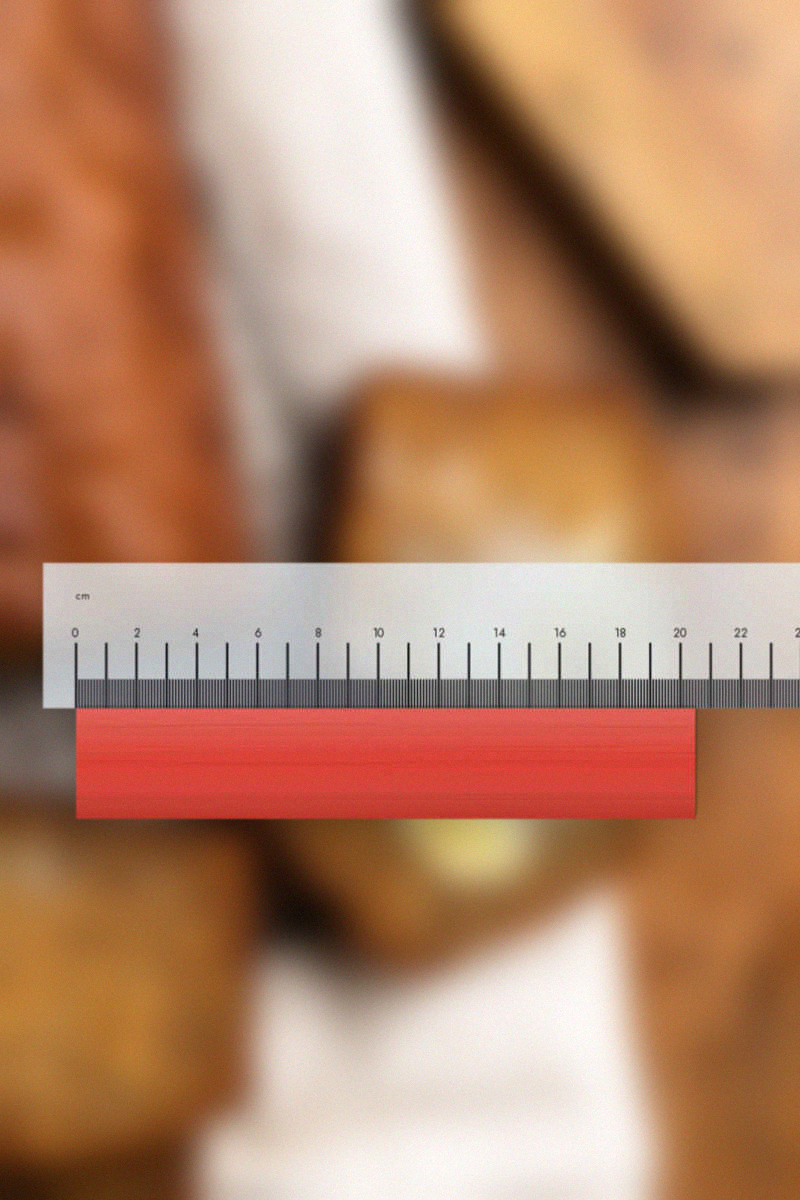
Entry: 20.5 cm
